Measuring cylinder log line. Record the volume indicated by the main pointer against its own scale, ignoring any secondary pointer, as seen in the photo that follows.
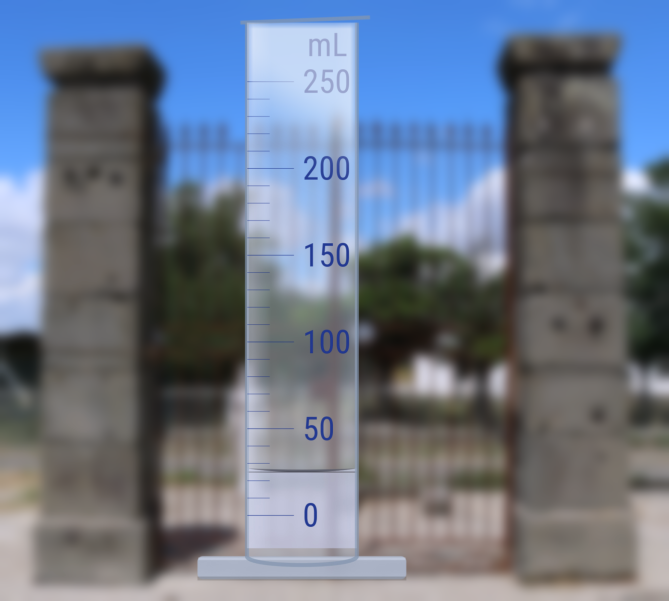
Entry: 25 mL
